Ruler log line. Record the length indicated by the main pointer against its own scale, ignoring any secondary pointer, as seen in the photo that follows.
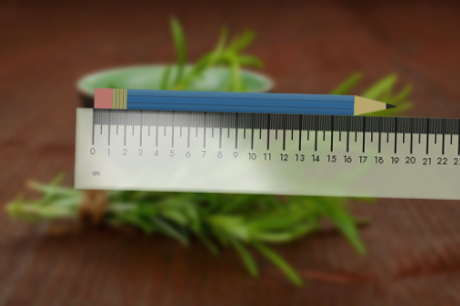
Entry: 19 cm
